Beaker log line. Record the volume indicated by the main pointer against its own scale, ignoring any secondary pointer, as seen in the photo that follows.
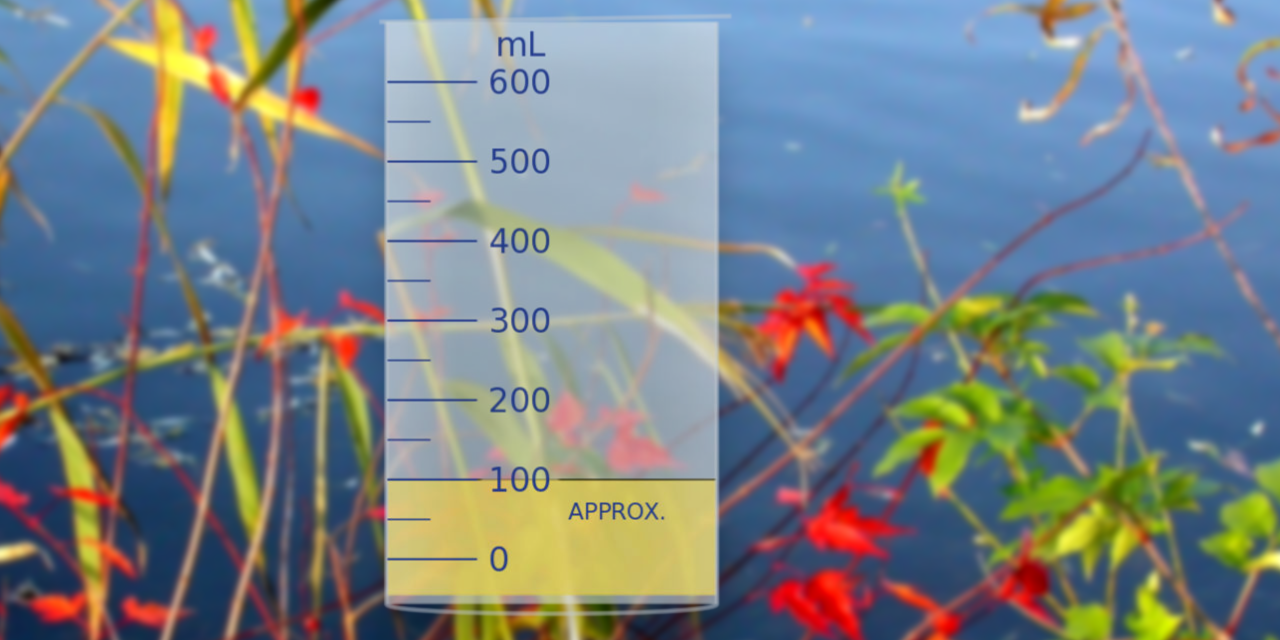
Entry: 100 mL
